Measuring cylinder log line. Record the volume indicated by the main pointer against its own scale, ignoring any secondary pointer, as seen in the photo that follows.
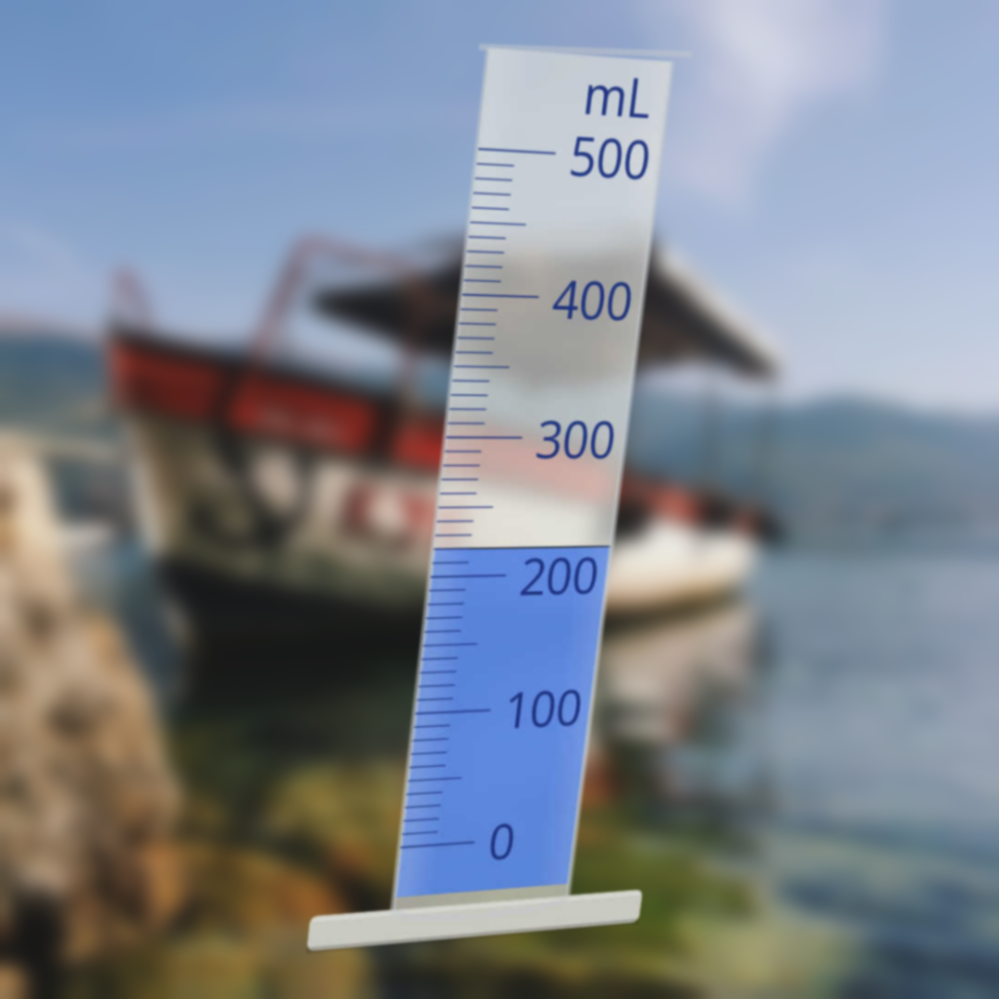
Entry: 220 mL
